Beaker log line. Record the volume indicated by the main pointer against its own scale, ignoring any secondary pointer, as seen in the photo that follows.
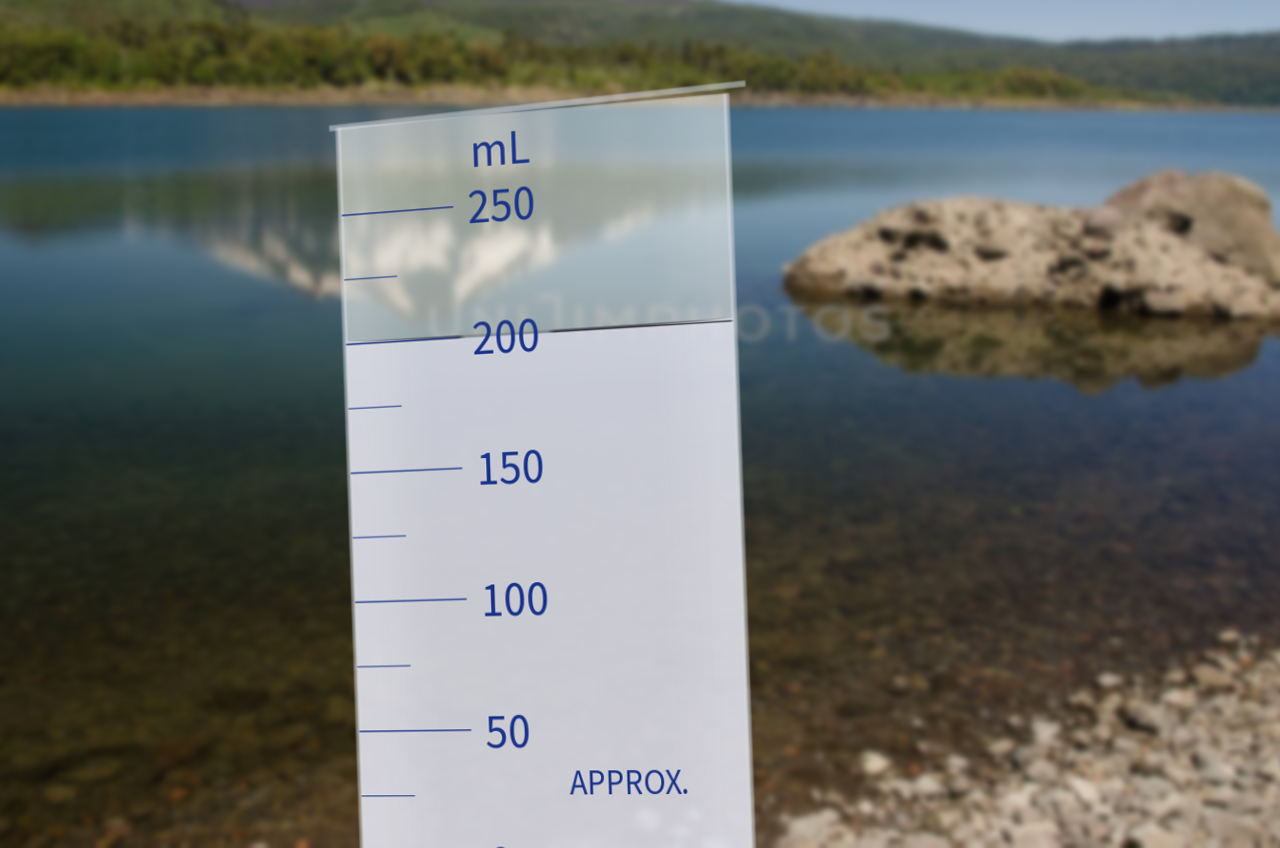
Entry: 200 mL
